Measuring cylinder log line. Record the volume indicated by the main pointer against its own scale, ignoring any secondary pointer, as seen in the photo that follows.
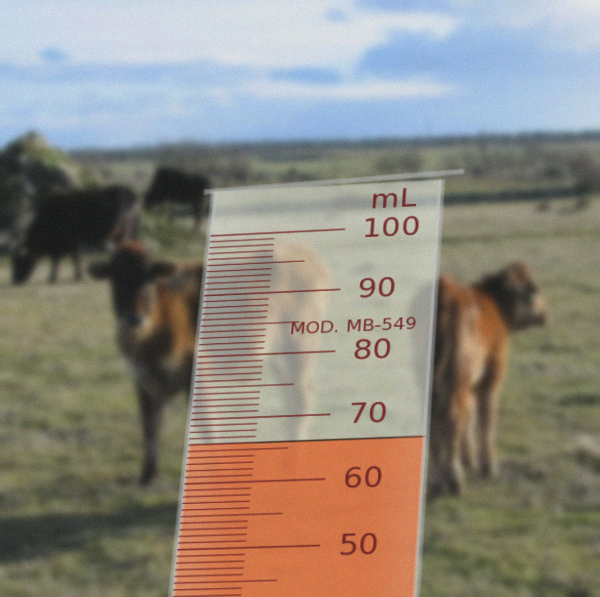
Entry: 66 mL
